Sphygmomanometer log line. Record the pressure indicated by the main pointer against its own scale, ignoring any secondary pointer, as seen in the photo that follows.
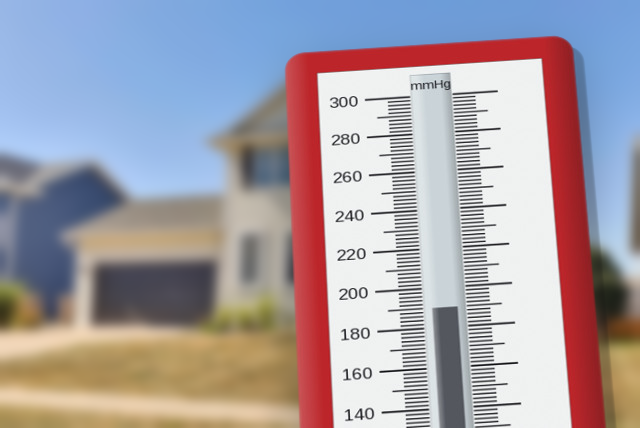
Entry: 190 mmHg
